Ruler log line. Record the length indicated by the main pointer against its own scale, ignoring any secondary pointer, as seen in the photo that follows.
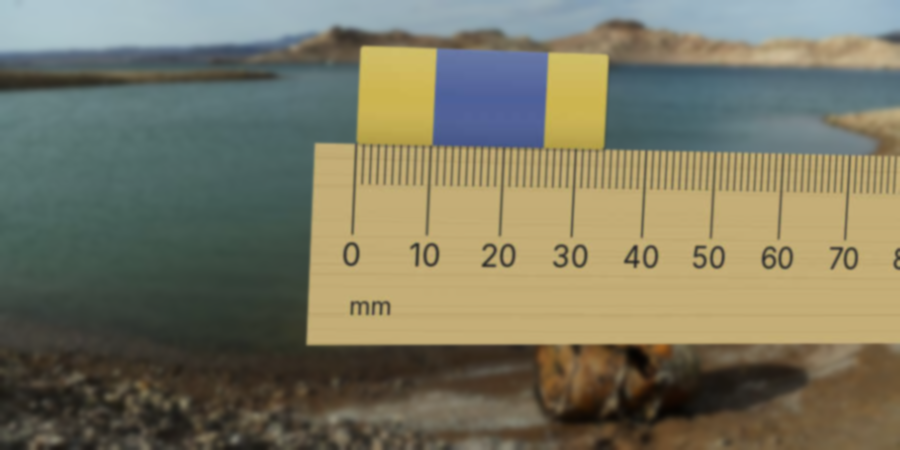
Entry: 34 mm
